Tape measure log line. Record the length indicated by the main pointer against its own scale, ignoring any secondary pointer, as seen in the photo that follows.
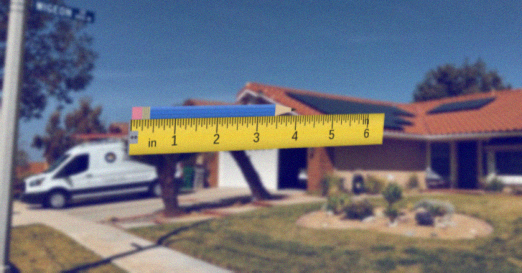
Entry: 4 in
